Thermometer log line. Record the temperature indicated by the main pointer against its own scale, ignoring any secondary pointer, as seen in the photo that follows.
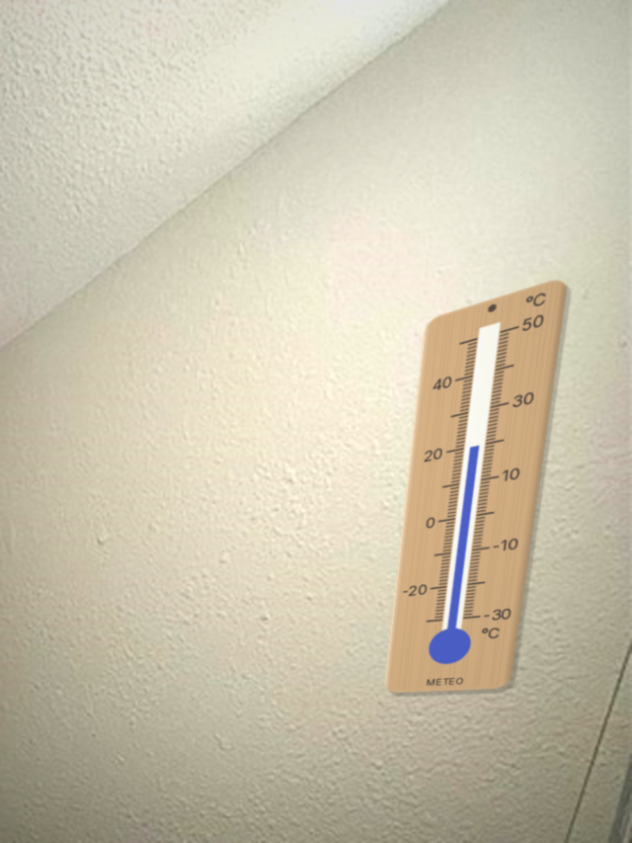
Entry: 20 °C
